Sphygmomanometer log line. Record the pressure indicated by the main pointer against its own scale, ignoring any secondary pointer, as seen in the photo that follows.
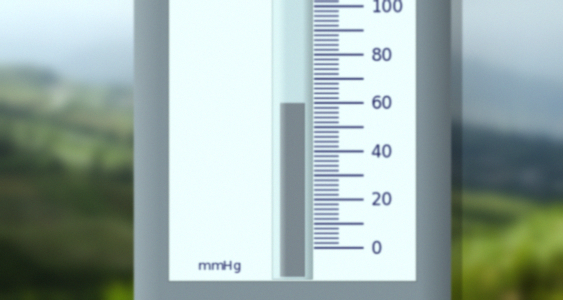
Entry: 60 mmHg
